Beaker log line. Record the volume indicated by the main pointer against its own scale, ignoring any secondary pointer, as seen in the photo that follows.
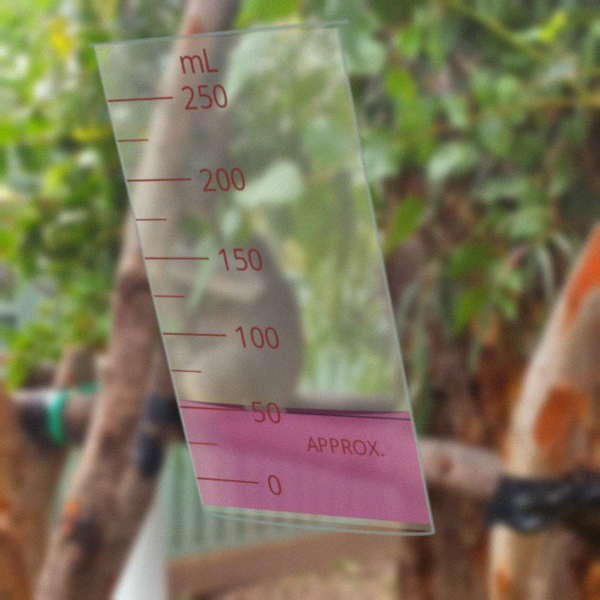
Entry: 50 mL
